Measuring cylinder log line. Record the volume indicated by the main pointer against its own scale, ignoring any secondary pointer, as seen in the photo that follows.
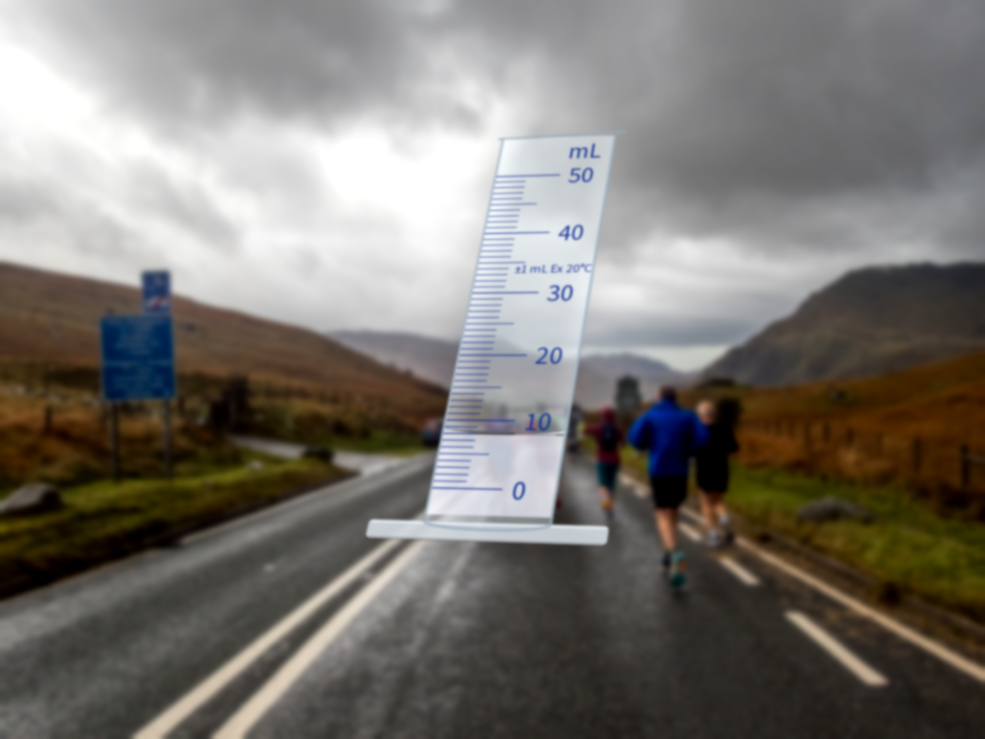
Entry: 8 mL
